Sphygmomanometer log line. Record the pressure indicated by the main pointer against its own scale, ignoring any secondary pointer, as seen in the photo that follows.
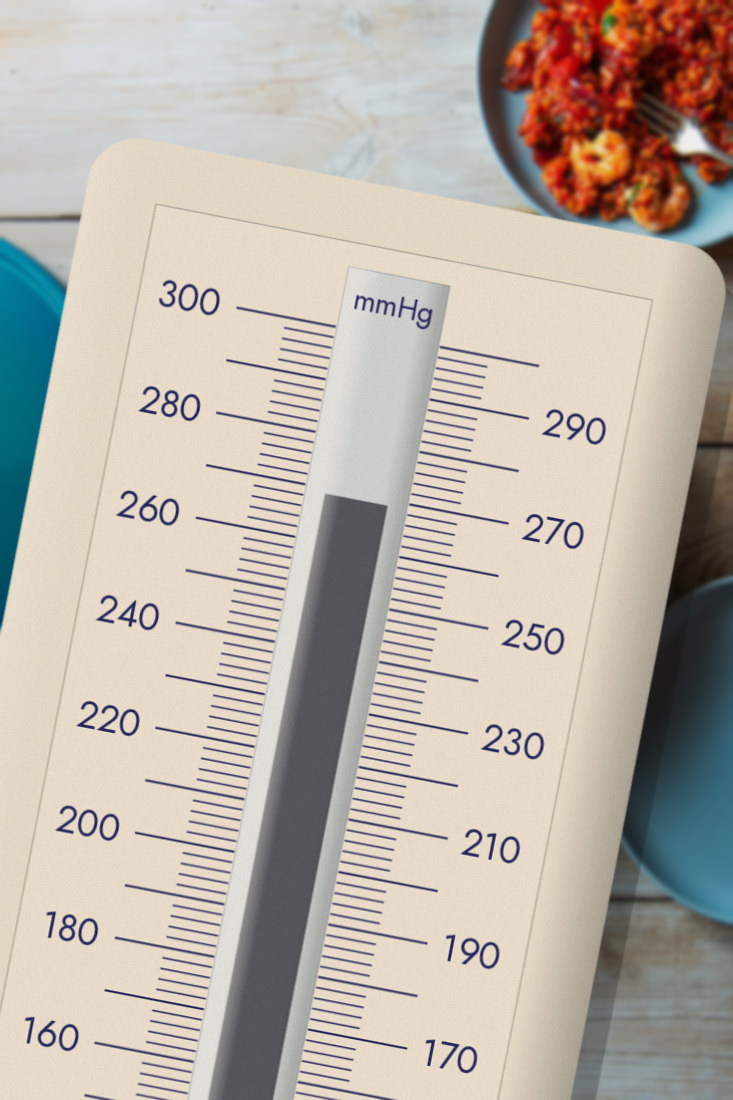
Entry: 269 mmHg
